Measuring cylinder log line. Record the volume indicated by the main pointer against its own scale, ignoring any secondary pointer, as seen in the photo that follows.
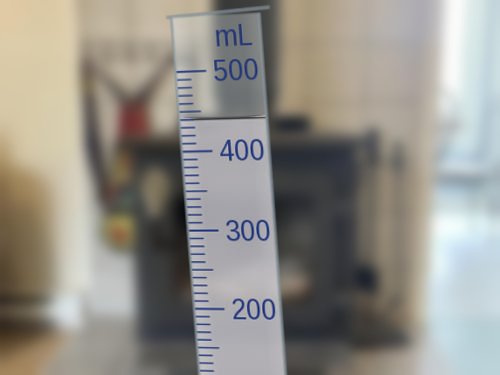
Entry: 440 mL
